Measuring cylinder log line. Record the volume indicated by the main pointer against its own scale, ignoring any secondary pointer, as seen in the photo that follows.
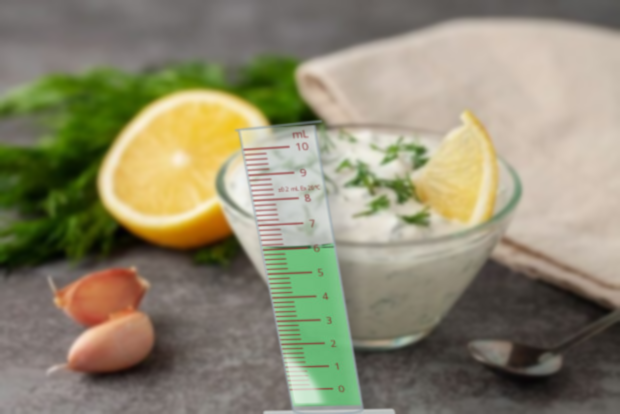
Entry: 6 mL
